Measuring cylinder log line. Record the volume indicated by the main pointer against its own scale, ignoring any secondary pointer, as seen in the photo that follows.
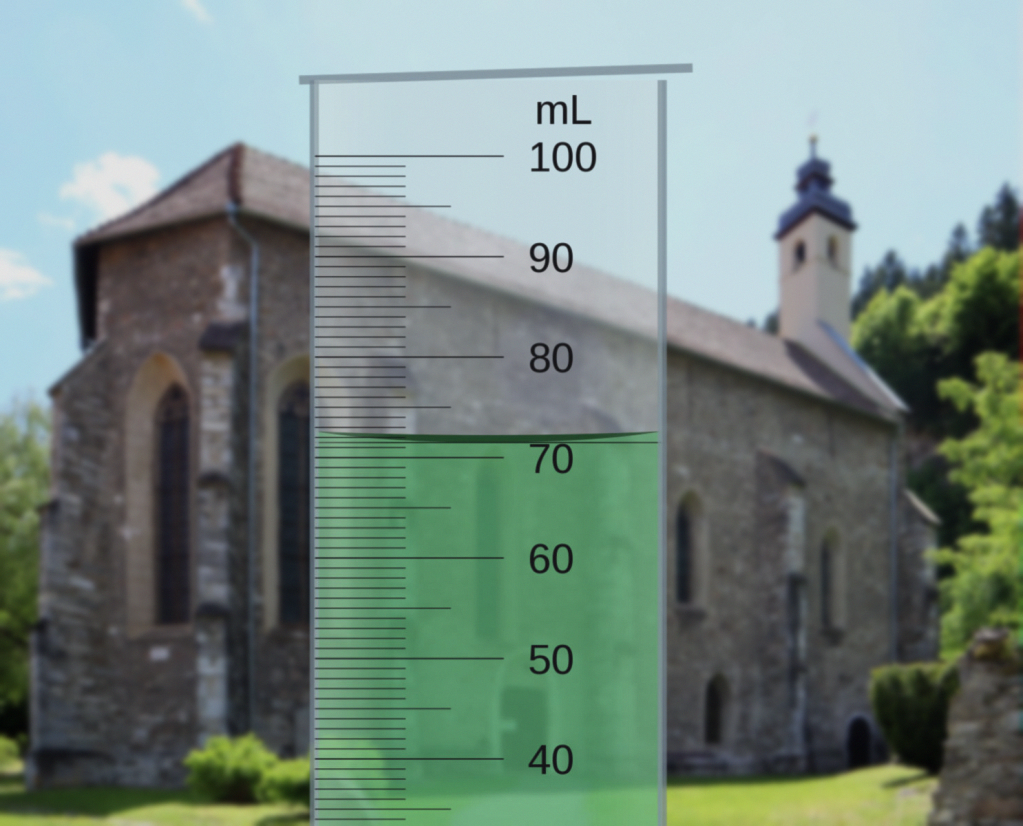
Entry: 71.5 mL
